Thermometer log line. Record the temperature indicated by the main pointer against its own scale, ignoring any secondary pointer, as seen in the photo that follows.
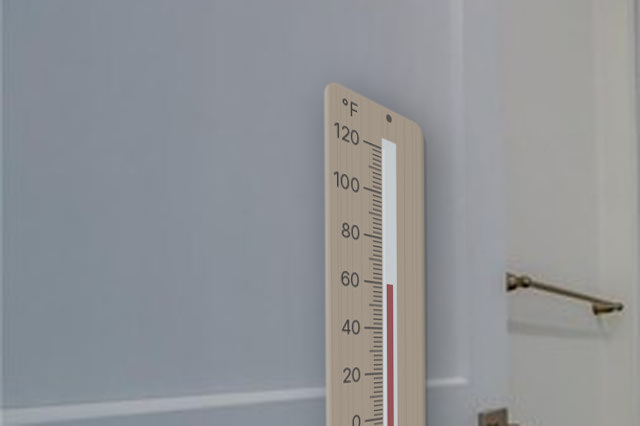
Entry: 60 °F
